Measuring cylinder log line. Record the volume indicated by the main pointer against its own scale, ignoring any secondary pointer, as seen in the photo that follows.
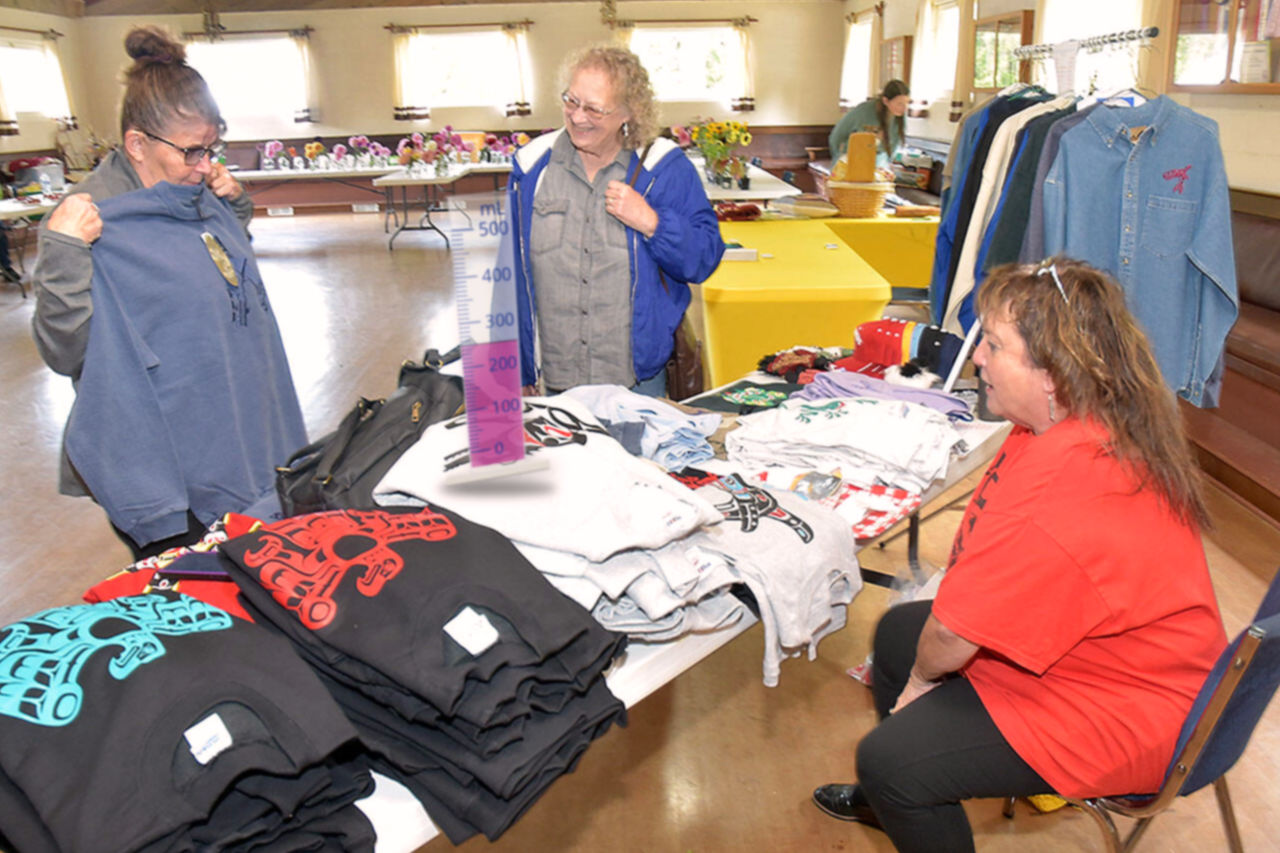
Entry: 250 mL
